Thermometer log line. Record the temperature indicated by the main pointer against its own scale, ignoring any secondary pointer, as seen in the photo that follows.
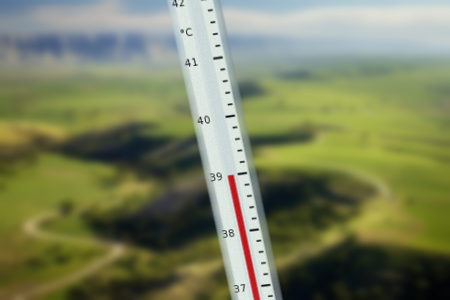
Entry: 39 °C
